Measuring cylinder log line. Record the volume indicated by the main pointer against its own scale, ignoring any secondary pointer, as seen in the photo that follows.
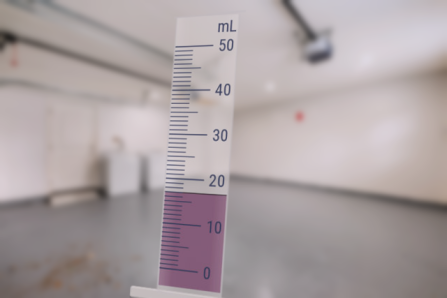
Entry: 17 mL
